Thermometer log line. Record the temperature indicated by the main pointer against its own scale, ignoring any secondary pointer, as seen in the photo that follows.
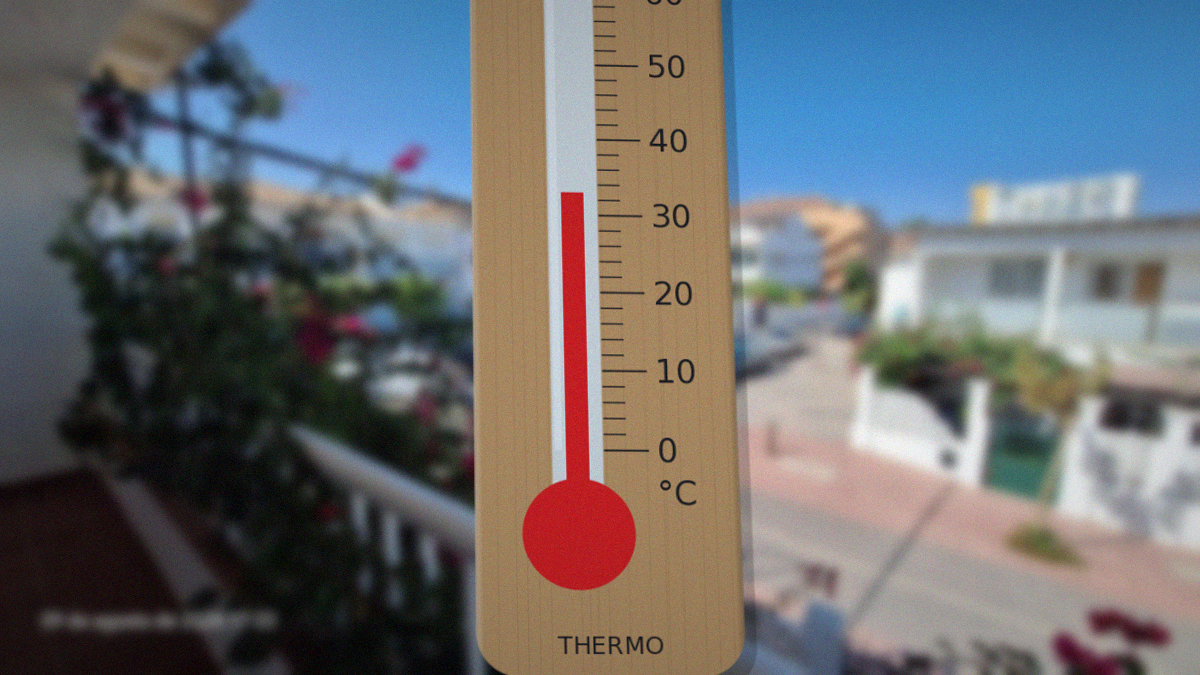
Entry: 33 °C
